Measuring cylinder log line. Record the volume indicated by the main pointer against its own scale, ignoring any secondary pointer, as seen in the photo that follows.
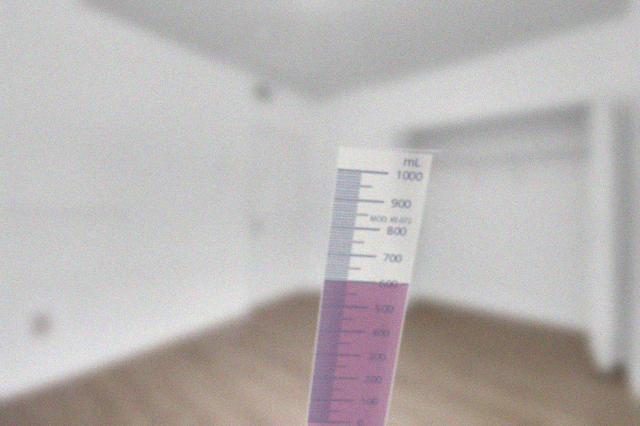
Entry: 600 mL
